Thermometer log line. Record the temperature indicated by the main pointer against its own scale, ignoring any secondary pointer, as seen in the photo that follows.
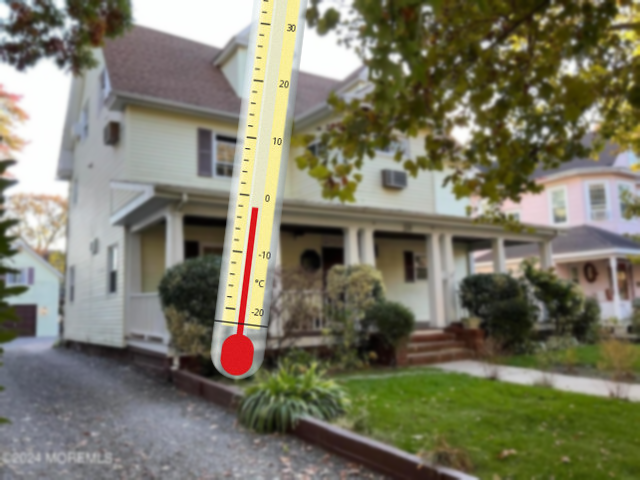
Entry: -2 °C
